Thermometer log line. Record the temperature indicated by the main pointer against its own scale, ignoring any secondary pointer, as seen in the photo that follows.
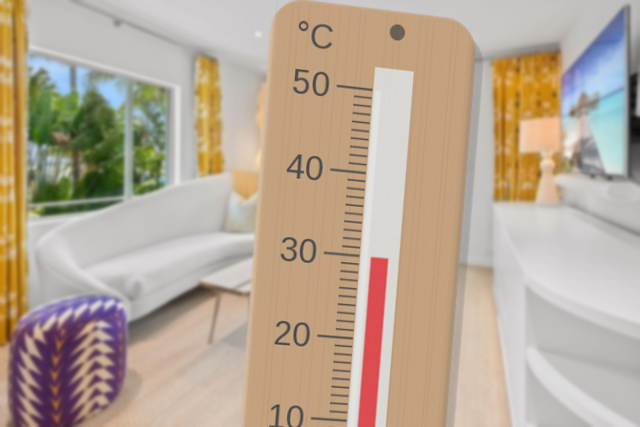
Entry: 30 °C
